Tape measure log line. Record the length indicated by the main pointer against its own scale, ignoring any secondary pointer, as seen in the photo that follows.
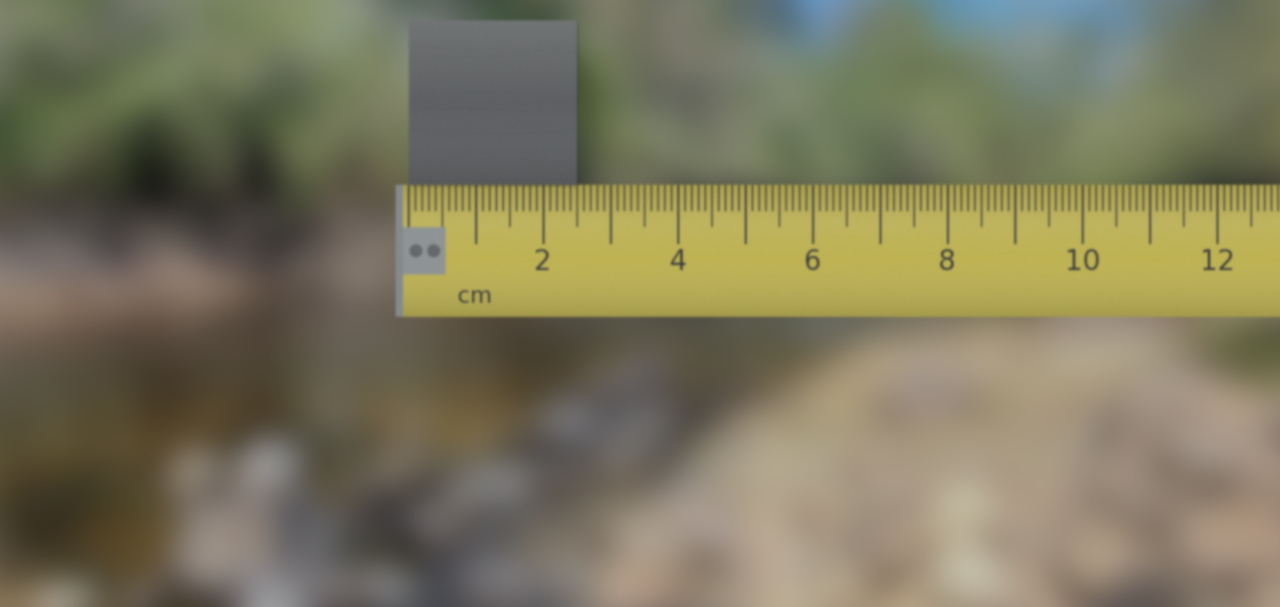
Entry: 2.5 cm
